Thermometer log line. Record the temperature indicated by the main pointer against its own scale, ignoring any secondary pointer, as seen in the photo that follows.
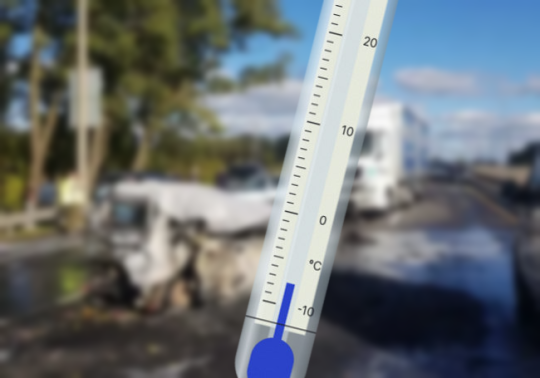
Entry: -7.5 °C
